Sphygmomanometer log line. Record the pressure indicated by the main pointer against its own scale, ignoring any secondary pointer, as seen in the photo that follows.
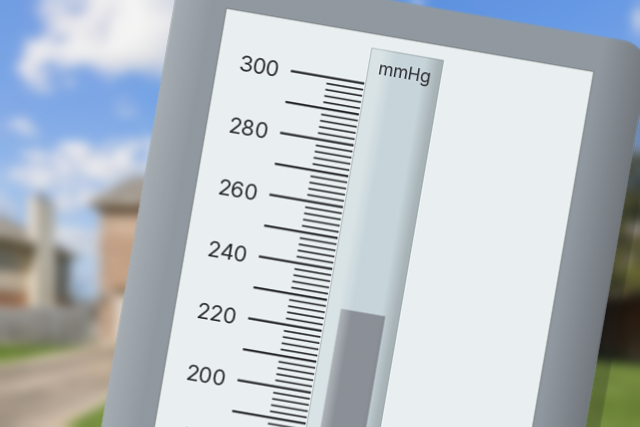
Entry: 228 mmHg
